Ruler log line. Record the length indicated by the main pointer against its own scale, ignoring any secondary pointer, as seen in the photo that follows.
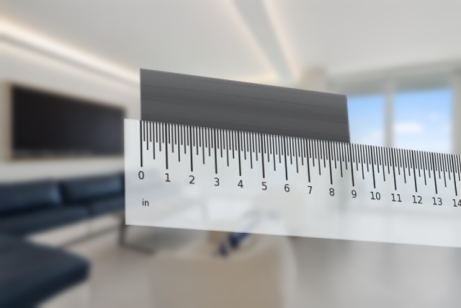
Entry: 9 in
